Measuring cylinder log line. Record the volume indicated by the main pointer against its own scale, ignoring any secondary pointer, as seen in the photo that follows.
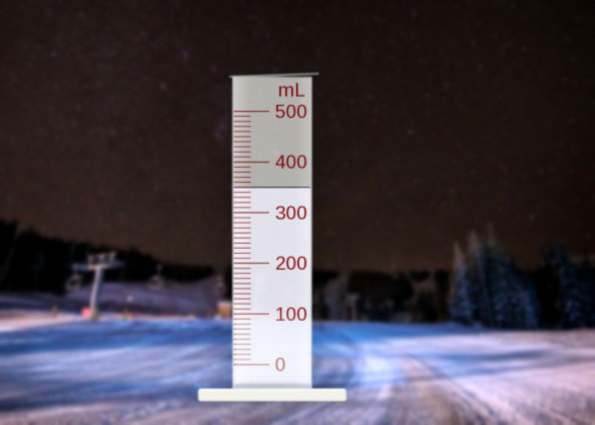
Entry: 350 mL
